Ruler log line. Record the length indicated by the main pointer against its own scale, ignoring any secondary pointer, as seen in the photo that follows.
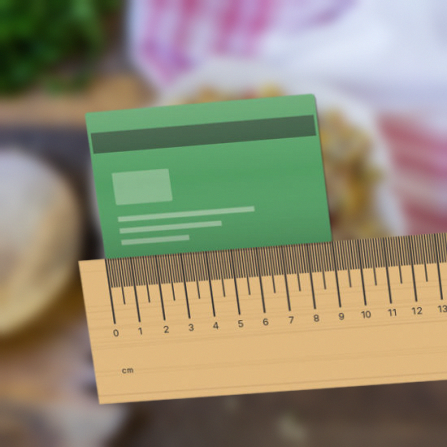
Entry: 9 cm
